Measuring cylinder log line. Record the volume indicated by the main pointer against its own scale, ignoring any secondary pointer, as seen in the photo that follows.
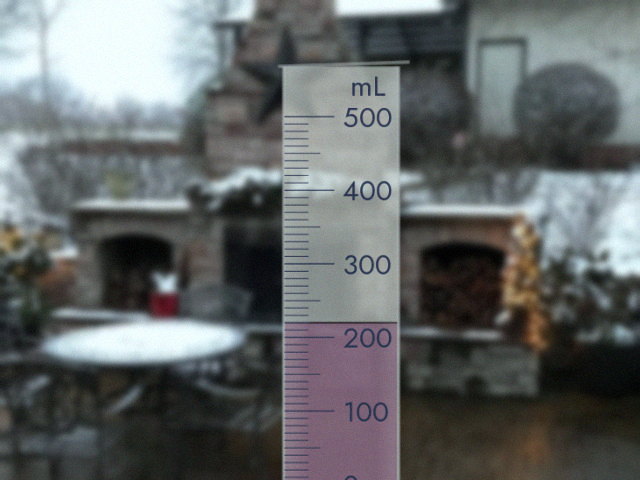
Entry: 220 mL
